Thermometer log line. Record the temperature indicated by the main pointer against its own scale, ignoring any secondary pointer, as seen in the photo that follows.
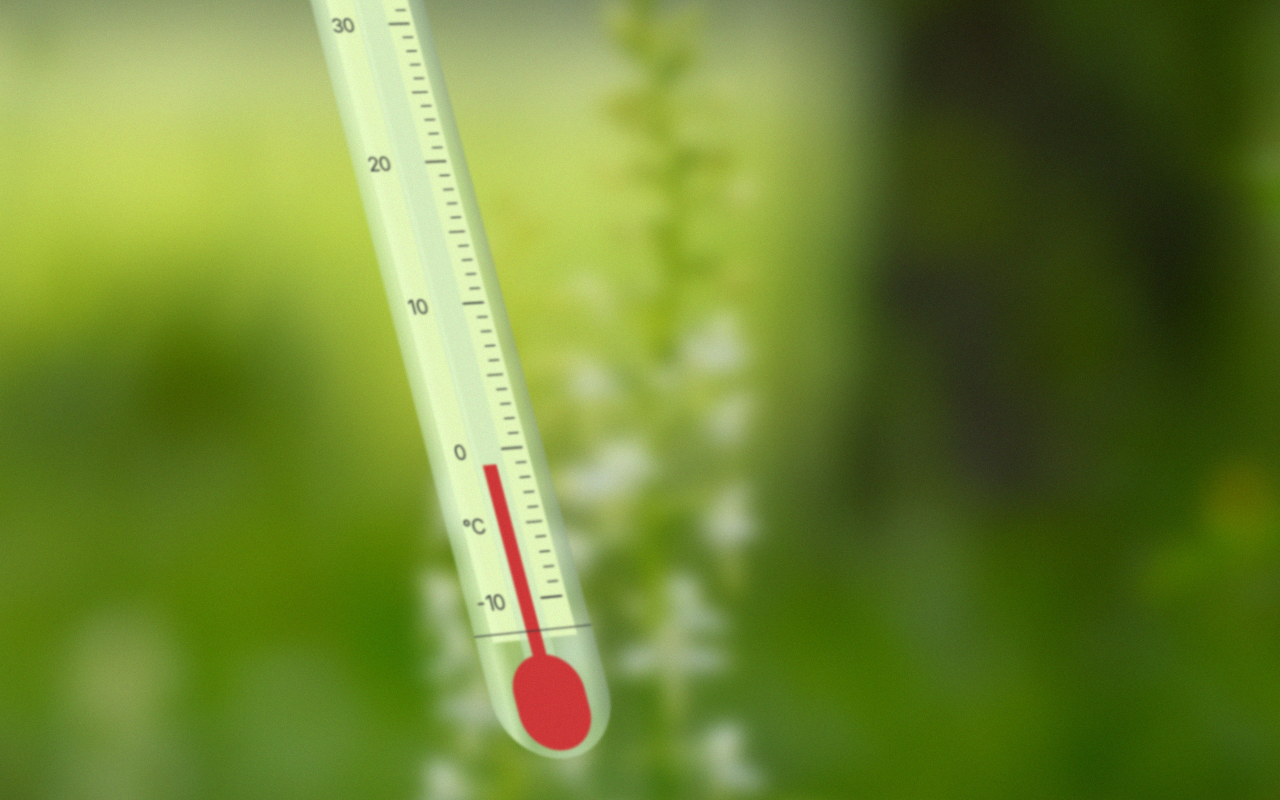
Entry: -1 °C
